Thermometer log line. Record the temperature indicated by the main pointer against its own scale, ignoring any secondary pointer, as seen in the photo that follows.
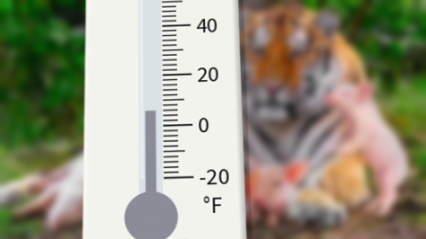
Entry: 6 °F
